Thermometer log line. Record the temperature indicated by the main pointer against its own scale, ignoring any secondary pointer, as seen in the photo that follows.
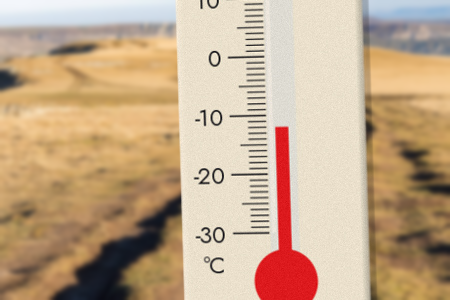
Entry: -12 °C
